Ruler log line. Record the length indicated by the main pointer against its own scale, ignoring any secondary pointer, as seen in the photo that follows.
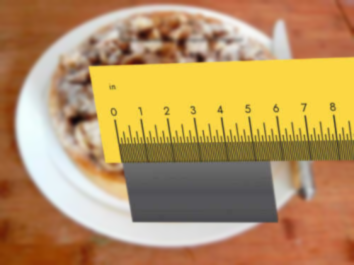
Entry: 5.5 in
